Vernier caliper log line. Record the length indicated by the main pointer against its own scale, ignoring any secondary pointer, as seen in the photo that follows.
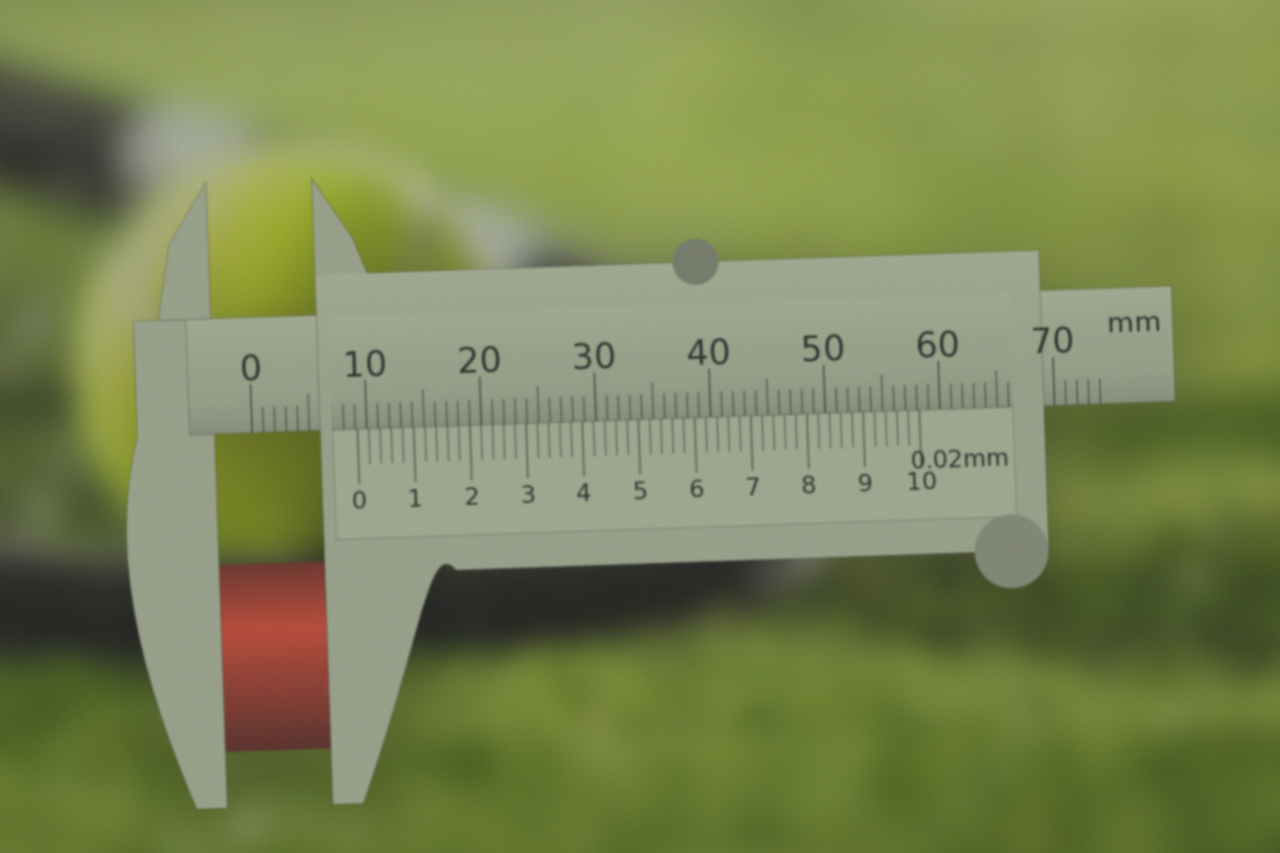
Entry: 9.2 mm
